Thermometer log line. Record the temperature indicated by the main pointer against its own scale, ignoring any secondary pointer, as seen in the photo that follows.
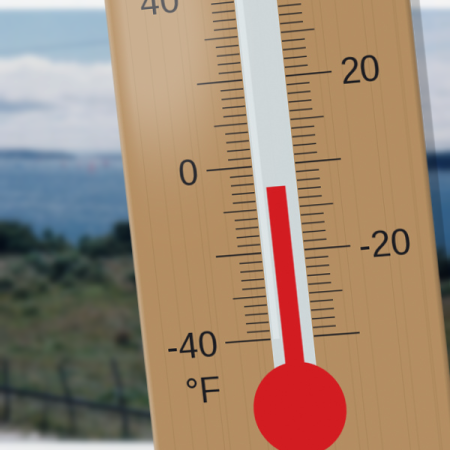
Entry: -5 °F
